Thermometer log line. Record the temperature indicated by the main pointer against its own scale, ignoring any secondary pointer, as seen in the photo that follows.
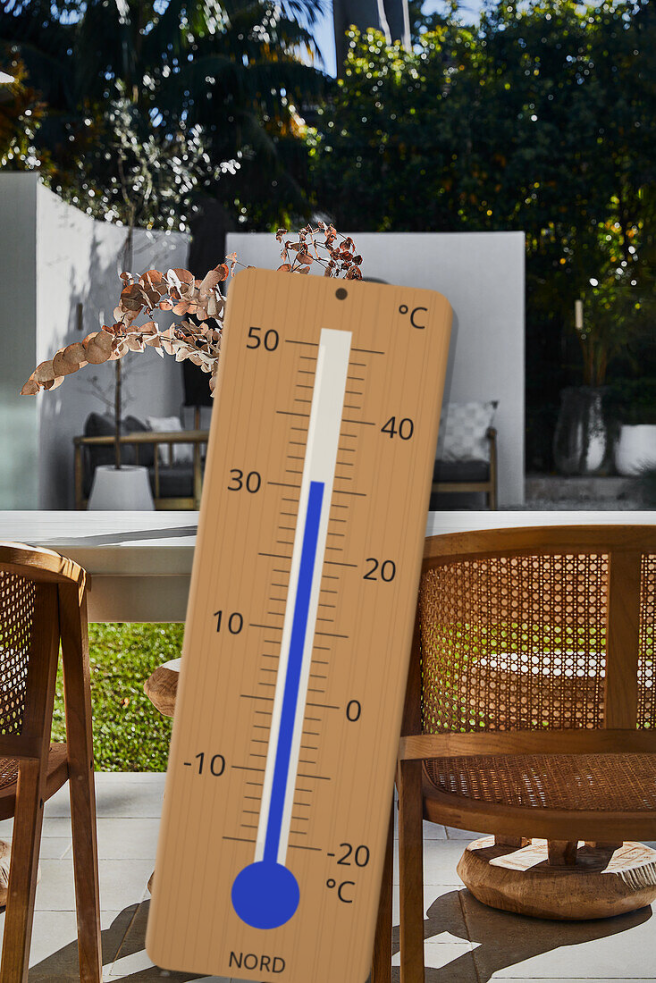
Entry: 31 °C
